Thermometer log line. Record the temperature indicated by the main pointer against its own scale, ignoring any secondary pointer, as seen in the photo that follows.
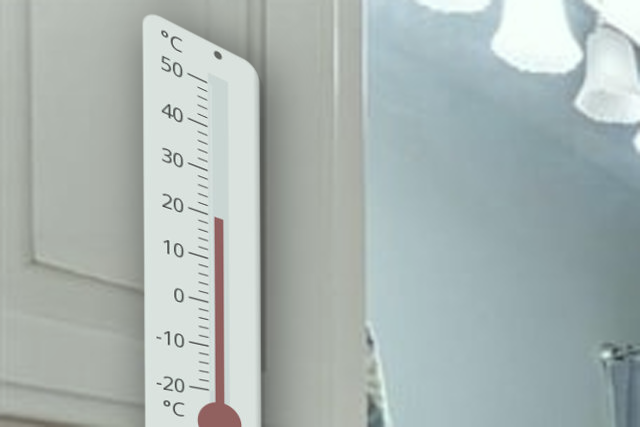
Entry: 20 °C
